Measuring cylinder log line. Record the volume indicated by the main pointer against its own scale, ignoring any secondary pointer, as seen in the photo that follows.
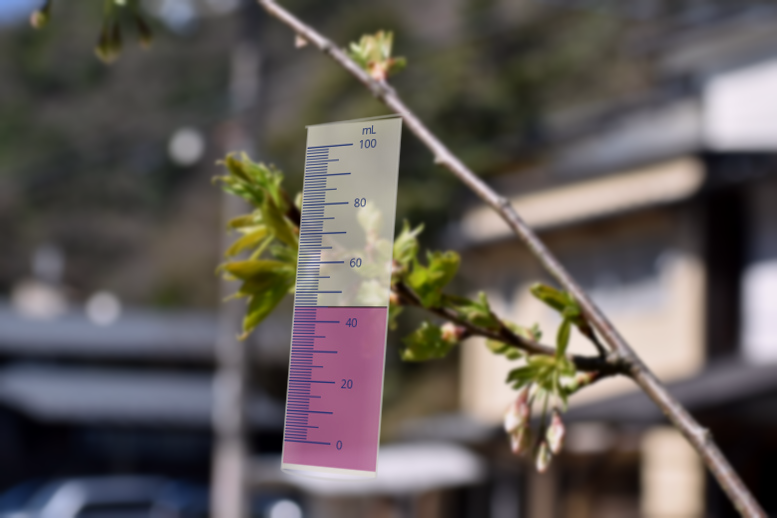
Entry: 45 mL
